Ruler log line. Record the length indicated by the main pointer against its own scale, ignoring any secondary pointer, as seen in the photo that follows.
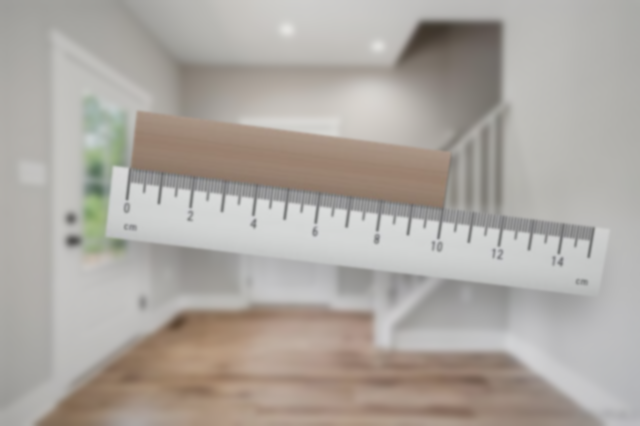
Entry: 10 cm
